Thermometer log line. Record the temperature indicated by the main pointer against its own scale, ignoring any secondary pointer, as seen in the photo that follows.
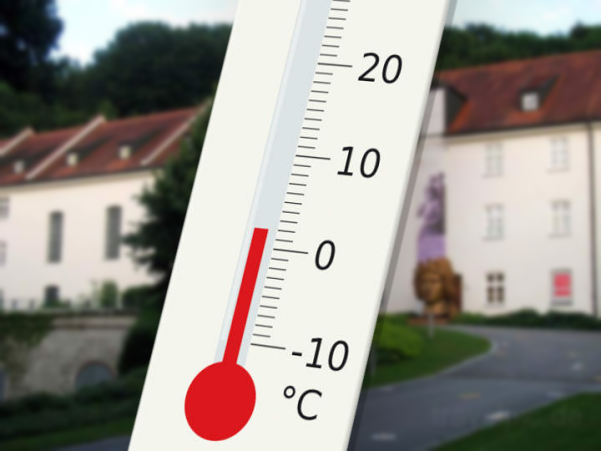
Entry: 2 °C
